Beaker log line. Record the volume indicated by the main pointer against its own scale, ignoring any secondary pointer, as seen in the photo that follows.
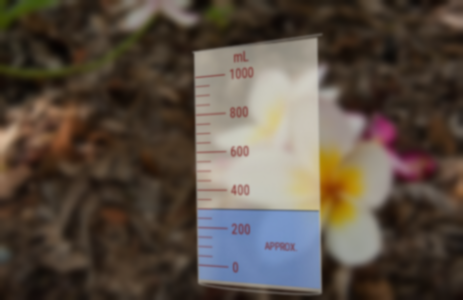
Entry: 300 mL
